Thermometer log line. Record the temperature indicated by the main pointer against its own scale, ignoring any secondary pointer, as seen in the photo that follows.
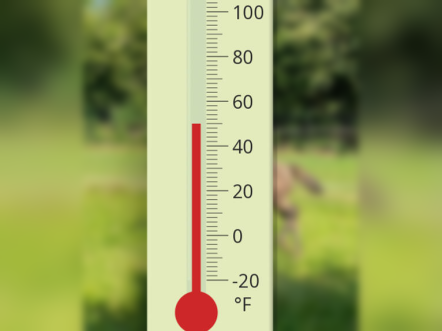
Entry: 50 °F
